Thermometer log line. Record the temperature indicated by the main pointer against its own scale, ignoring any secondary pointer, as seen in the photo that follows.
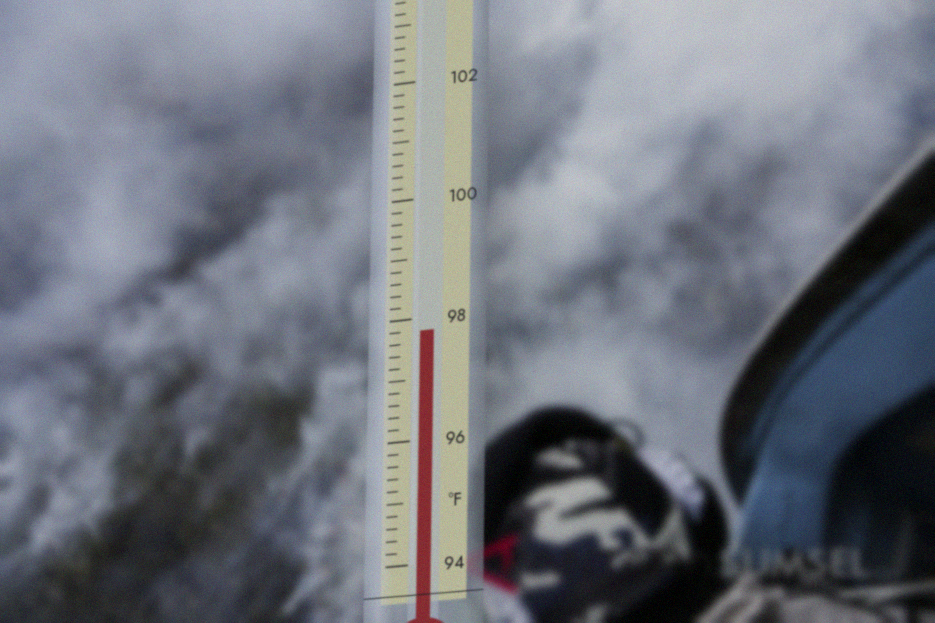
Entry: 97.8 °F
